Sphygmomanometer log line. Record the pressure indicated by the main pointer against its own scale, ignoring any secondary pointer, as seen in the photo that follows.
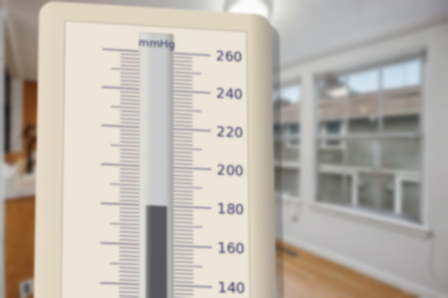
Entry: 180 mmHg
